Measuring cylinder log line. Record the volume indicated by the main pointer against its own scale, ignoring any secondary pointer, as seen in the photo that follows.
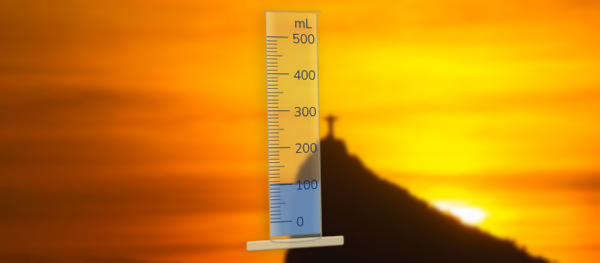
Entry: 100 mL
